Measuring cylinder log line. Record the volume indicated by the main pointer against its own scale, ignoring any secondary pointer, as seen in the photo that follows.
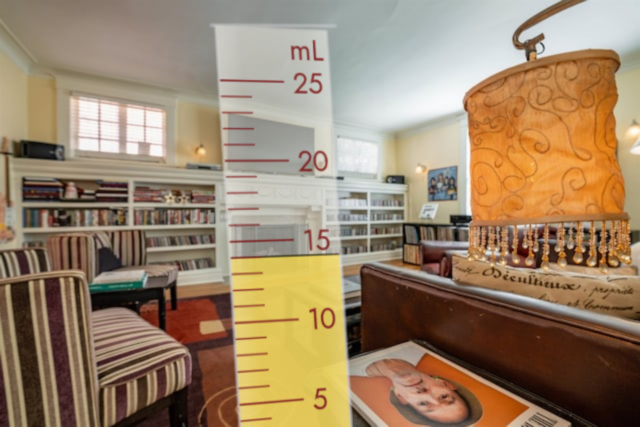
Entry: 14 mL
